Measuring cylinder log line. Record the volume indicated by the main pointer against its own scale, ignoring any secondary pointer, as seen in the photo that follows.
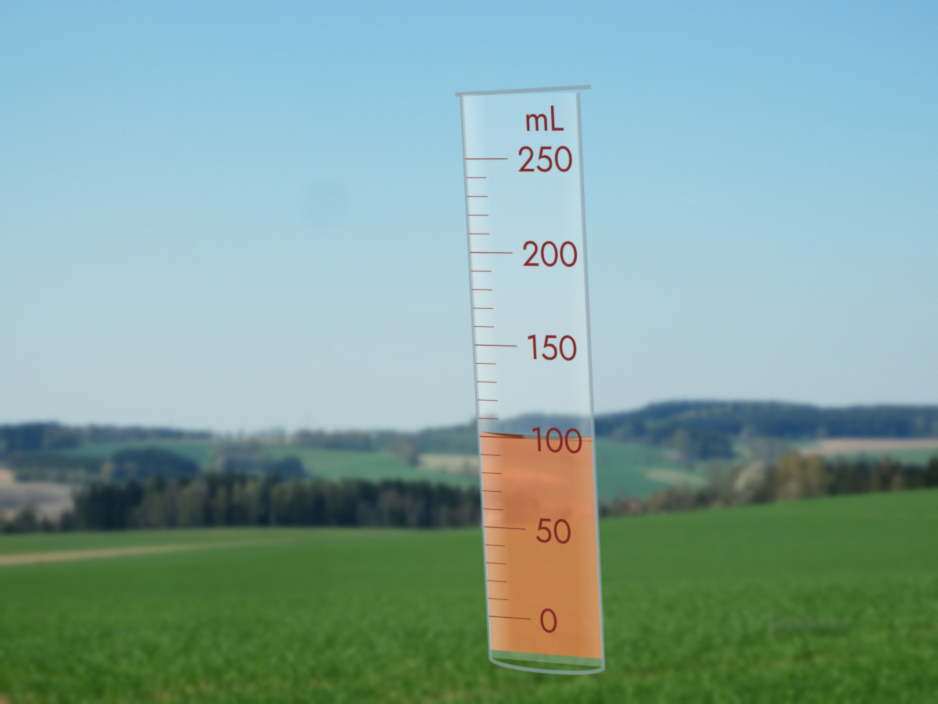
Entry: 100 mL
